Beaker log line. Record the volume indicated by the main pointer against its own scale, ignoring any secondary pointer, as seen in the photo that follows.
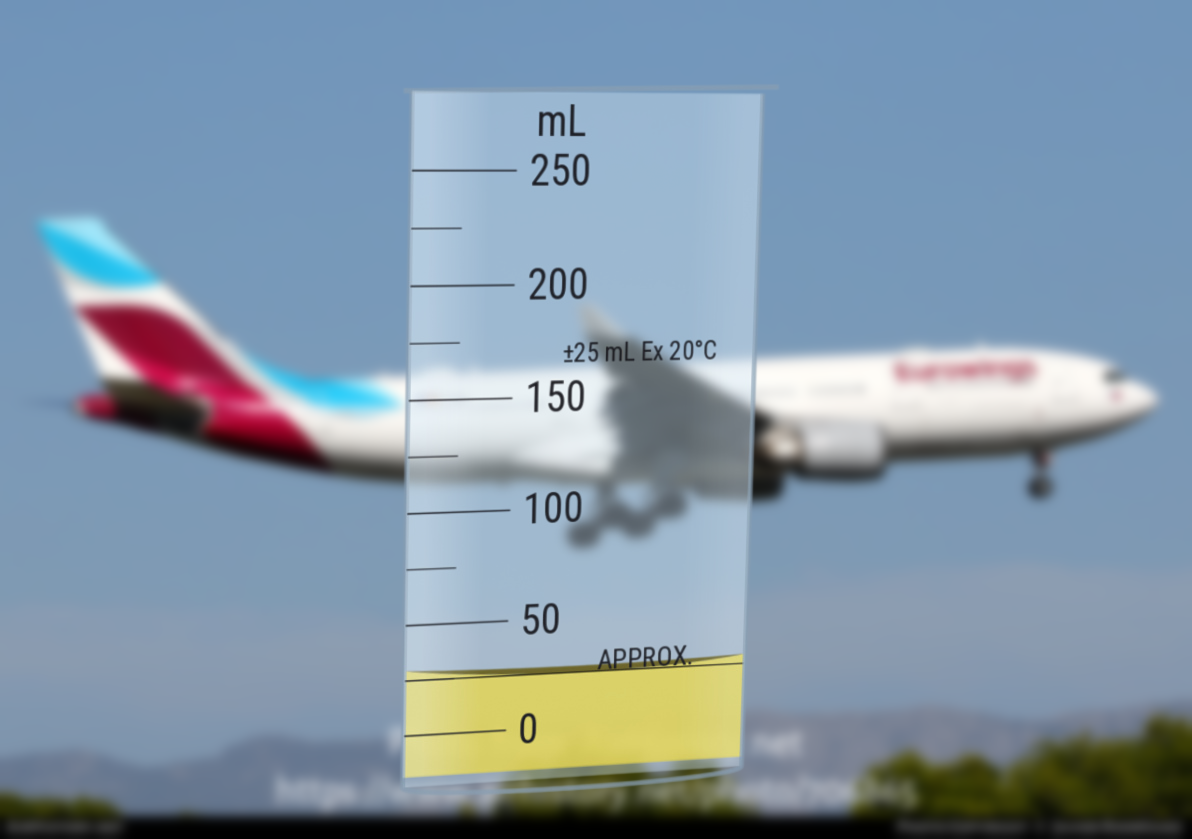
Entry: 25 mL
